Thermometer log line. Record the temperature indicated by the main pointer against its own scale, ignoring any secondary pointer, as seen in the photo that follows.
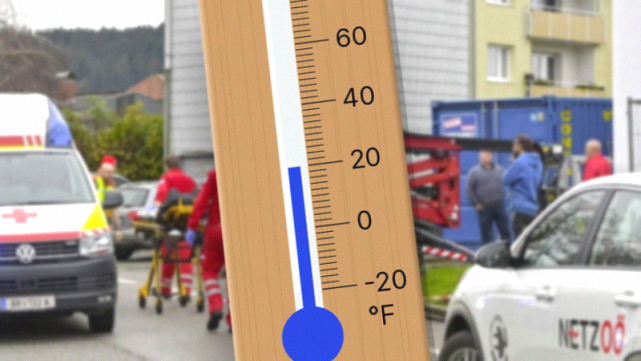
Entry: 20 °F
